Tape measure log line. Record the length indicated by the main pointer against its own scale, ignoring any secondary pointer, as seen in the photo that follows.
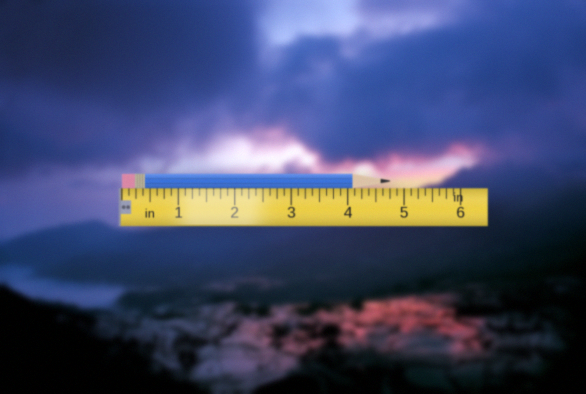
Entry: 4.75 in
